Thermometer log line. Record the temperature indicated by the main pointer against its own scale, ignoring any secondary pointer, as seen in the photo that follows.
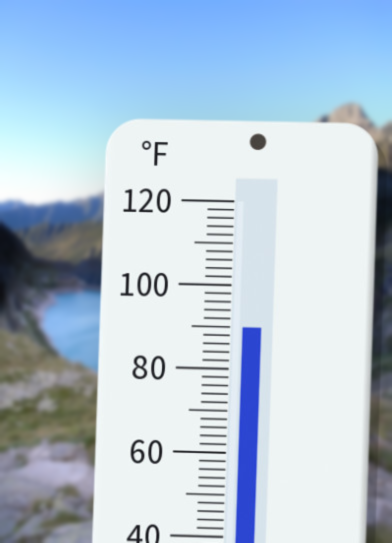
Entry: 90 °F
